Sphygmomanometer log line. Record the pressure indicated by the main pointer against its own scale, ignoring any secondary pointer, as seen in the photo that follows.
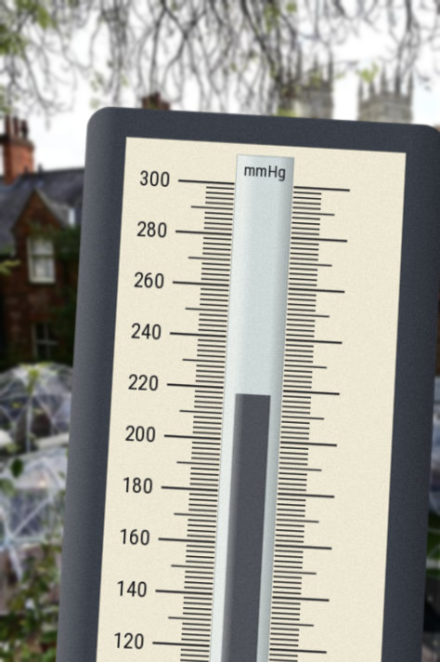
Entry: 218 mmHg
